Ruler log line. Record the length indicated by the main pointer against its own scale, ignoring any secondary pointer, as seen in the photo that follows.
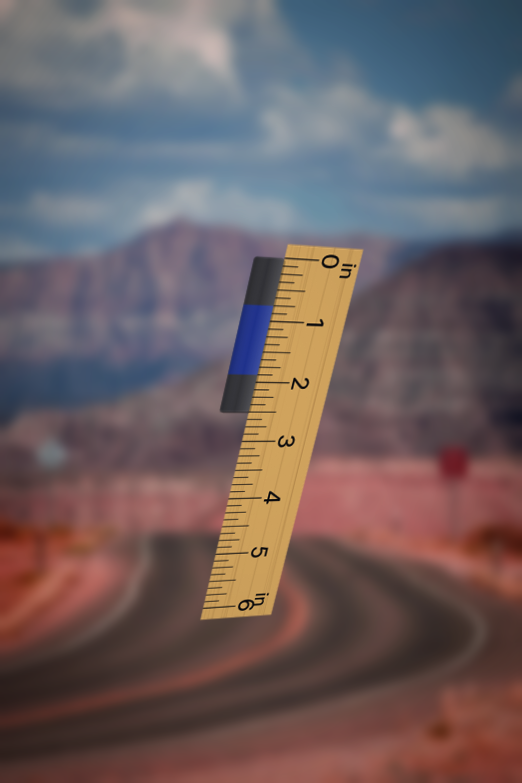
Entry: 2.5 in
